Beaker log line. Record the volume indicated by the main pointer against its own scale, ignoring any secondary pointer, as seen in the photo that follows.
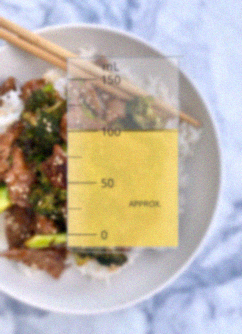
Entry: 100 mL
